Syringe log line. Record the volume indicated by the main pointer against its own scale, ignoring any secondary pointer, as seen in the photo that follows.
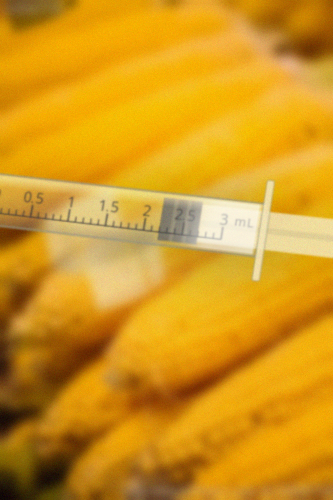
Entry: 2.2 mL
